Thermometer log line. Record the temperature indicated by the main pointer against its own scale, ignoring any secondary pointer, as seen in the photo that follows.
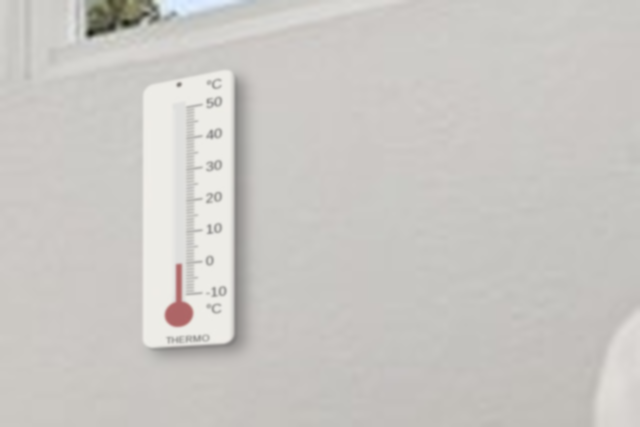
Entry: 0 °C
